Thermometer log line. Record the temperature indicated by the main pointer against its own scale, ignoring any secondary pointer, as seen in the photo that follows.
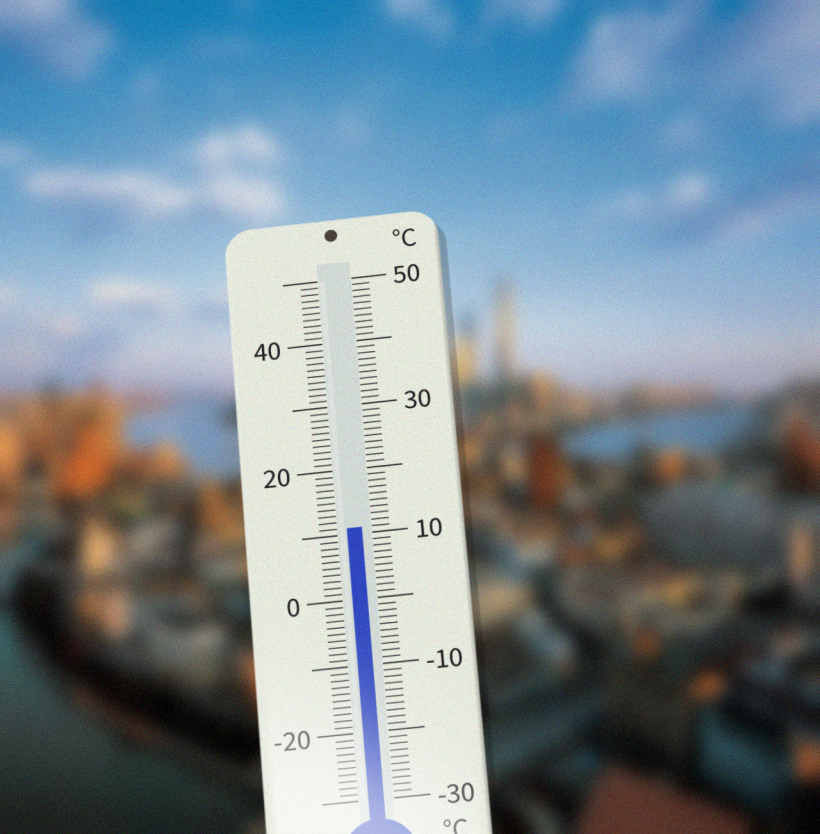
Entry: 11 °C
